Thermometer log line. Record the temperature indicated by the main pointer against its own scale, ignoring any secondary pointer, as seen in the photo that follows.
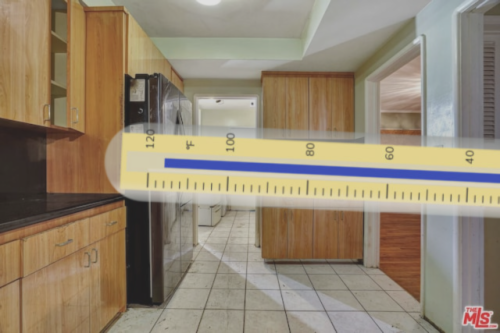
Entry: 116 °F
